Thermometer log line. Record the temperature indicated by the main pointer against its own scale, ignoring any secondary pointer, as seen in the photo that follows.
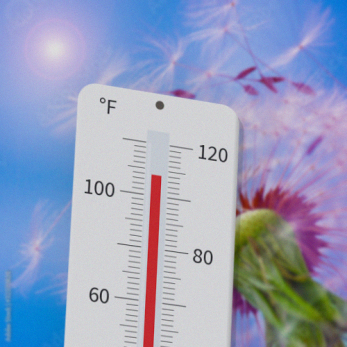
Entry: 108 °F
